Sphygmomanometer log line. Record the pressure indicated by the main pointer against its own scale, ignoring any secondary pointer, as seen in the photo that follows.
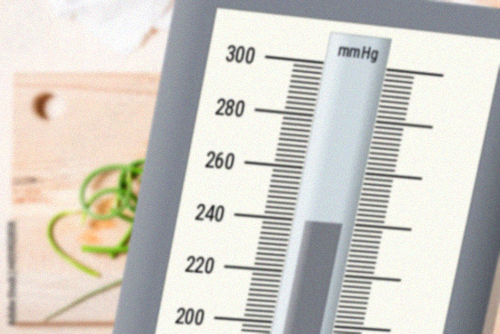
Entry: 240 mmHg
